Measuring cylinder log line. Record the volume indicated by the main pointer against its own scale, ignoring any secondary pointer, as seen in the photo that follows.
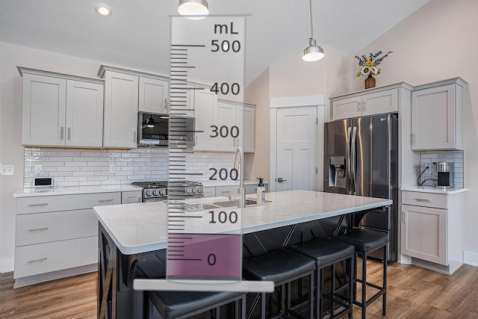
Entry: 60 mL
